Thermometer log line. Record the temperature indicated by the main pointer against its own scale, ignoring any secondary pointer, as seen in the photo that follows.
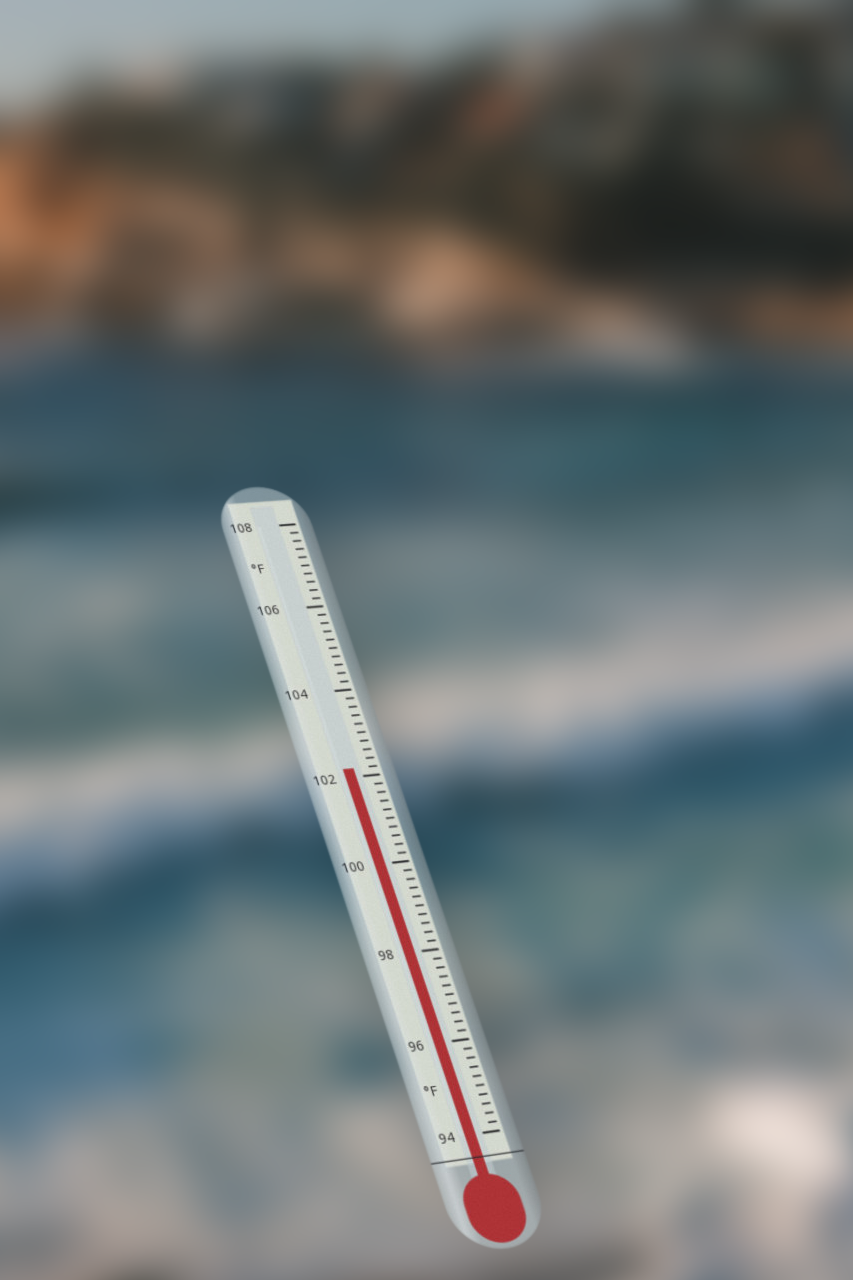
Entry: 102.2 °F
